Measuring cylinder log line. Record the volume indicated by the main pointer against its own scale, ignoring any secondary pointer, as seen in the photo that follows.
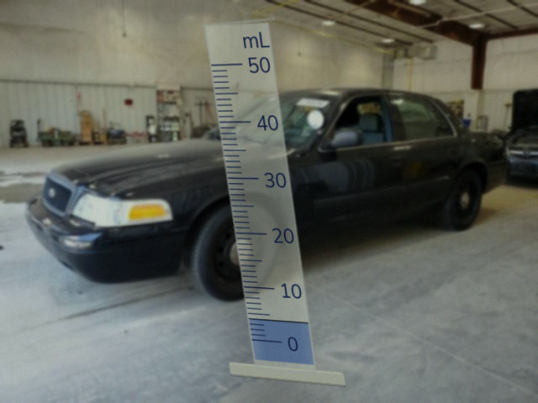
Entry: 4 mL
